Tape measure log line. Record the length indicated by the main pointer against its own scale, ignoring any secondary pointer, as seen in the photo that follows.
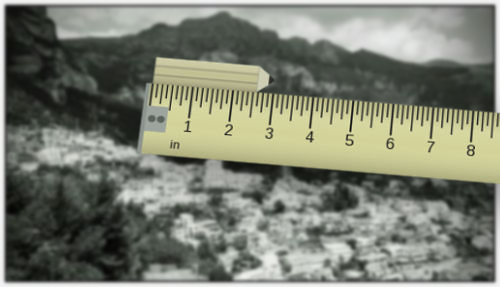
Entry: 3 in
